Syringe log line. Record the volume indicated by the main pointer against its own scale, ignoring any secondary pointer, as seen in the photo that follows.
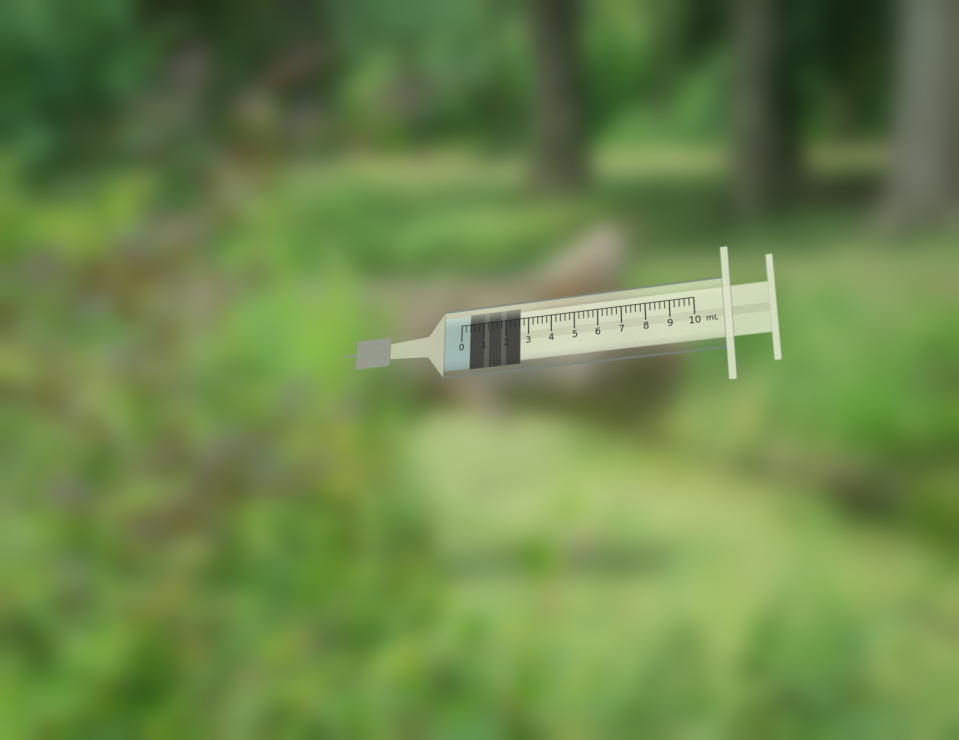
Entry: 0.4 mL
